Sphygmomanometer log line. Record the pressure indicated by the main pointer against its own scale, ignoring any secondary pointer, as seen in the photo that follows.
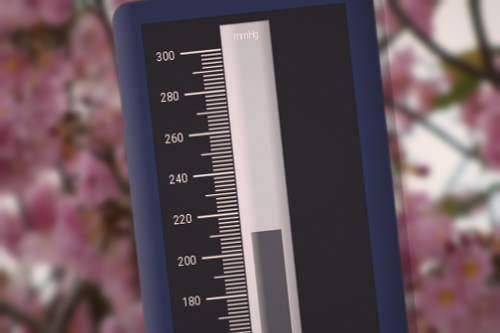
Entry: 210 mmHg
